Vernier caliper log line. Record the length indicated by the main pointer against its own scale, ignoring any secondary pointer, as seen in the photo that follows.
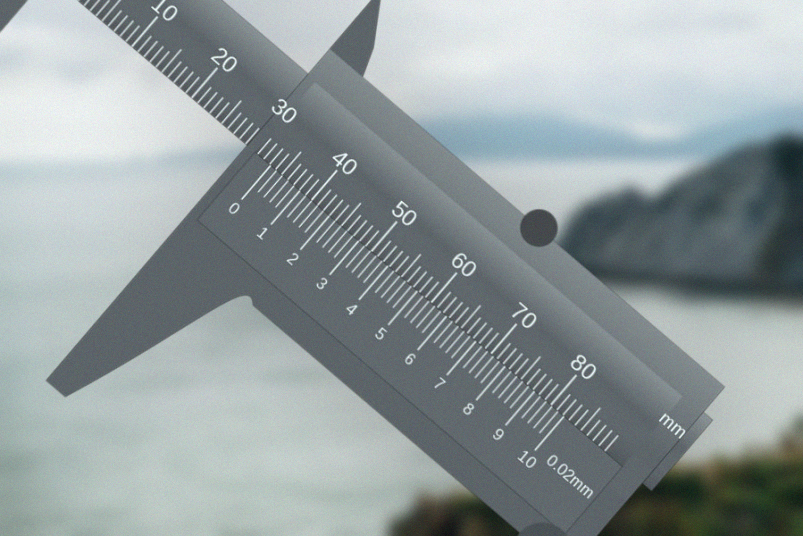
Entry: 33.2 mm
